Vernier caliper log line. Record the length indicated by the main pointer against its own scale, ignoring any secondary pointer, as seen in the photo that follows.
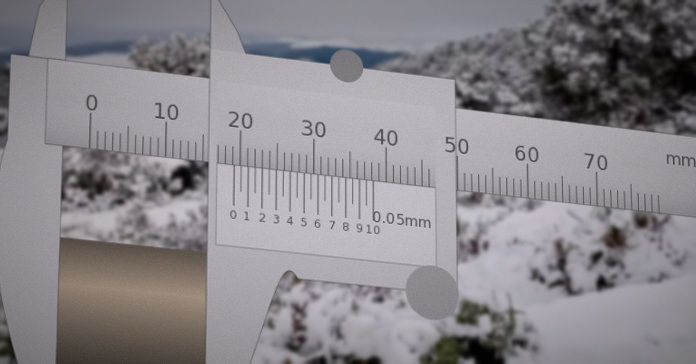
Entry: 19.2 mm
